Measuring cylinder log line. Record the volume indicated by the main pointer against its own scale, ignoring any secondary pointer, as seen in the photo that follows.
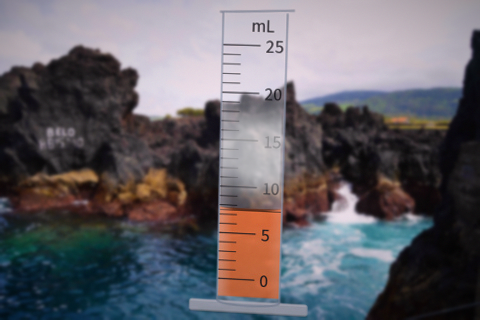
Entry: 7.5 mL
